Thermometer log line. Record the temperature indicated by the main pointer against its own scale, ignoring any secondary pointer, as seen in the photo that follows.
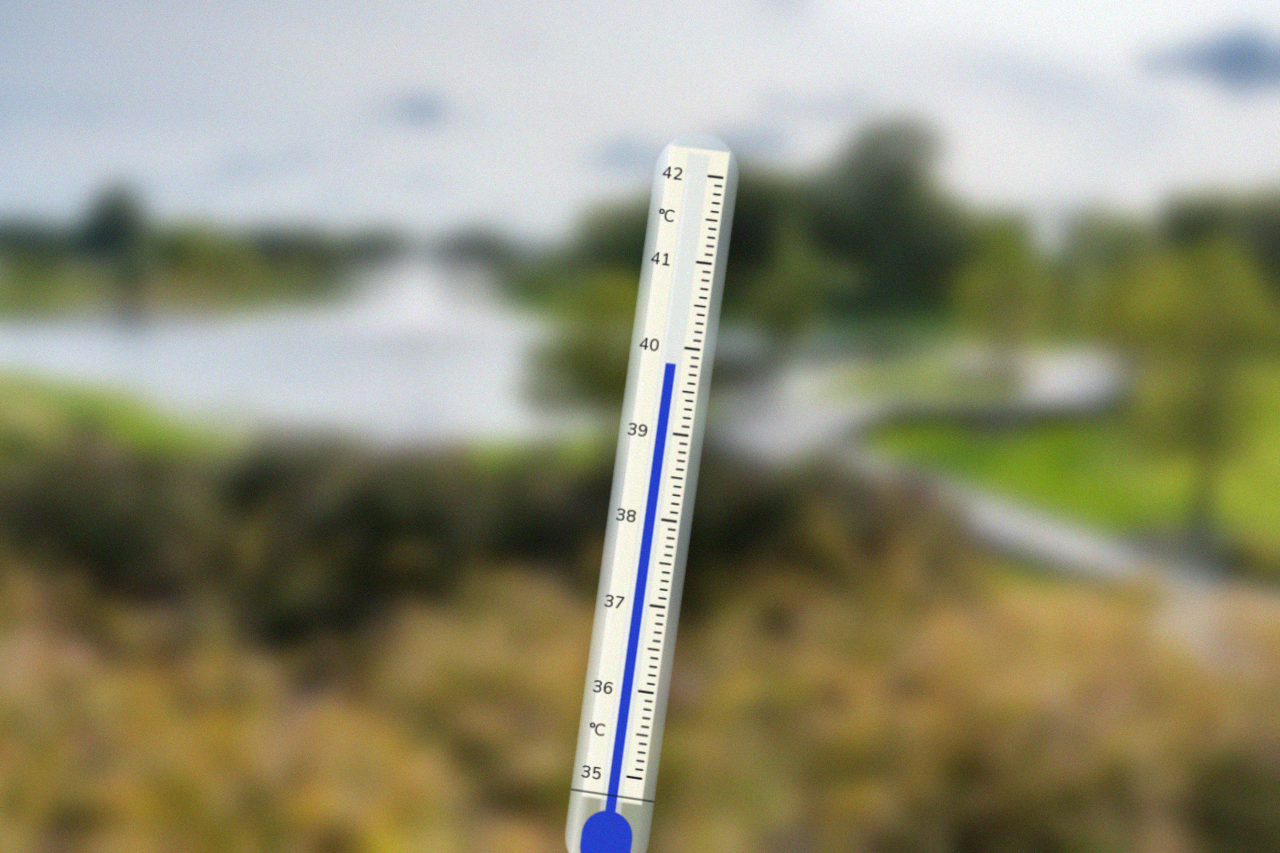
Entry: 39.8 °C
